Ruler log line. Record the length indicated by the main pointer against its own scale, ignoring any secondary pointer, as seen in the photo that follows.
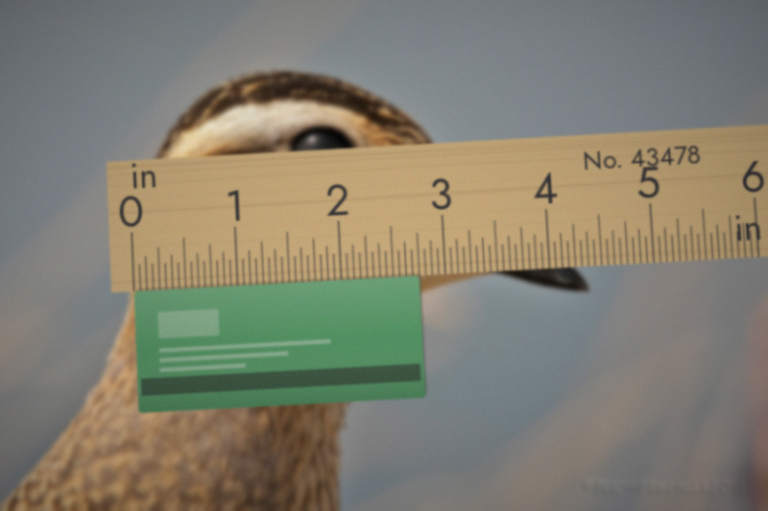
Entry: 2.75 in
